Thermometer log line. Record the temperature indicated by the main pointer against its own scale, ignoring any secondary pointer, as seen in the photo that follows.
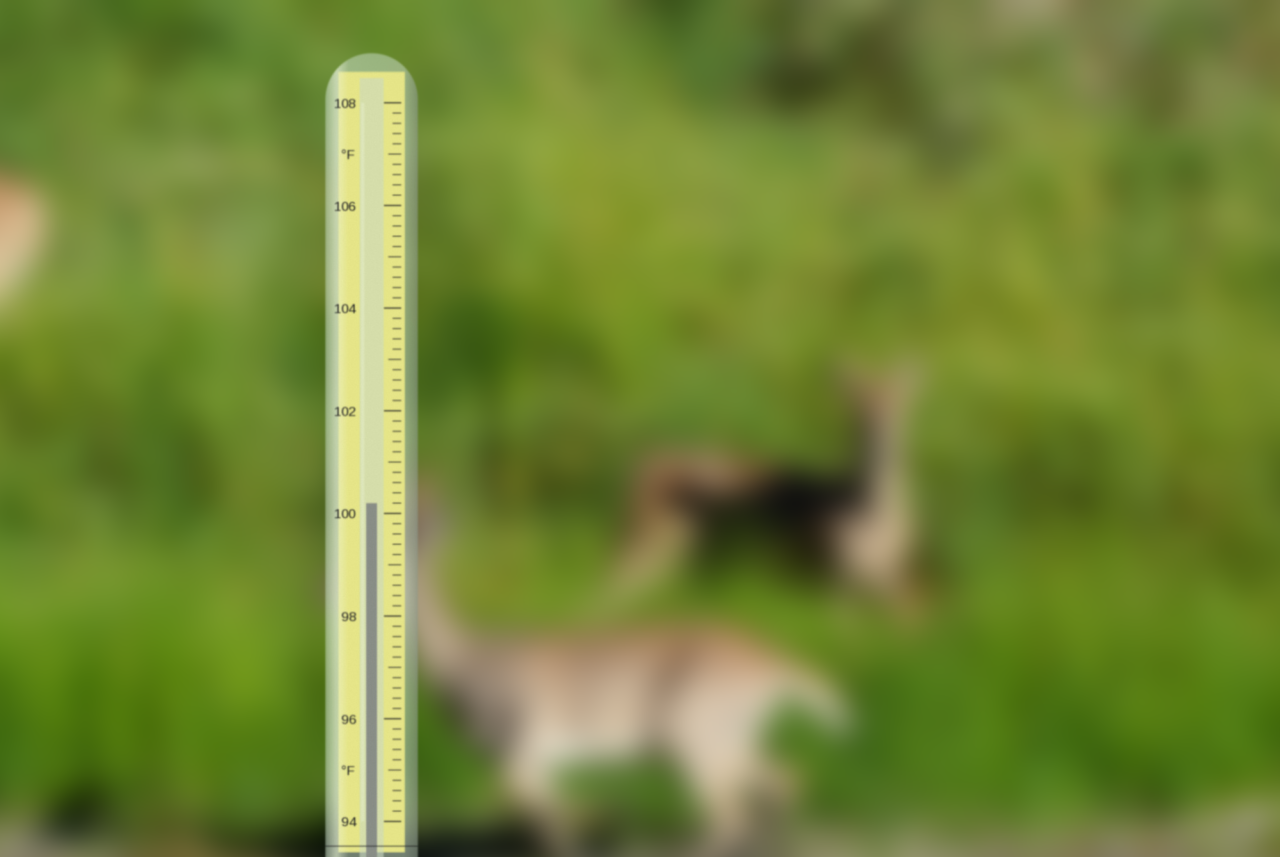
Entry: 100.2 °F
